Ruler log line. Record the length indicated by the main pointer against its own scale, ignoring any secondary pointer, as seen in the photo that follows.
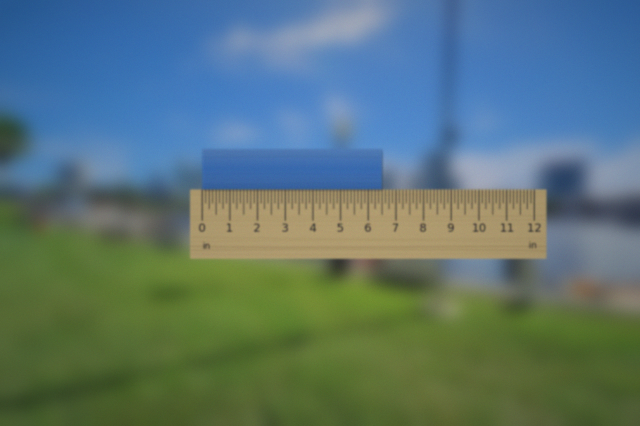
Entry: 6.5 in
